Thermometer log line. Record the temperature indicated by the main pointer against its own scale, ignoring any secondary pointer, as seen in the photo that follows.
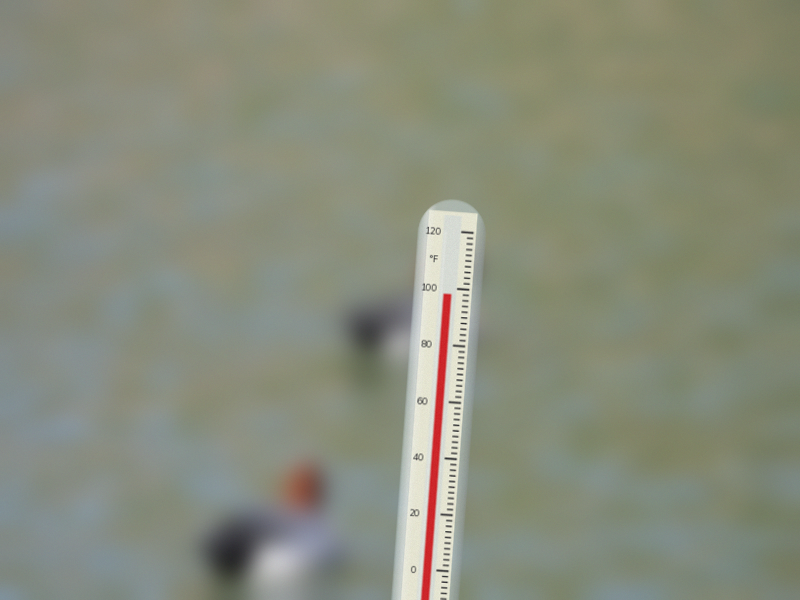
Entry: 98 °F
